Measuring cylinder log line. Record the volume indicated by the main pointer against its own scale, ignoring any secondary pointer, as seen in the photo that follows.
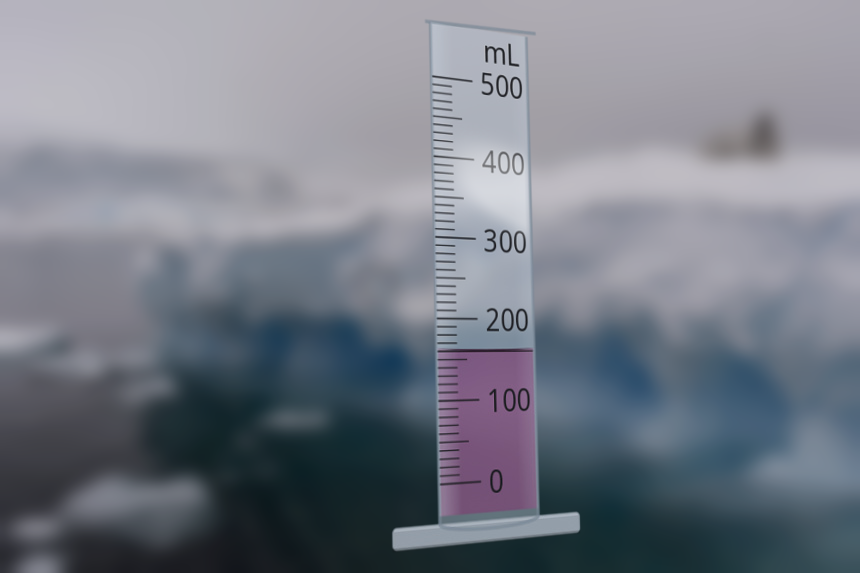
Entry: 160 mL
